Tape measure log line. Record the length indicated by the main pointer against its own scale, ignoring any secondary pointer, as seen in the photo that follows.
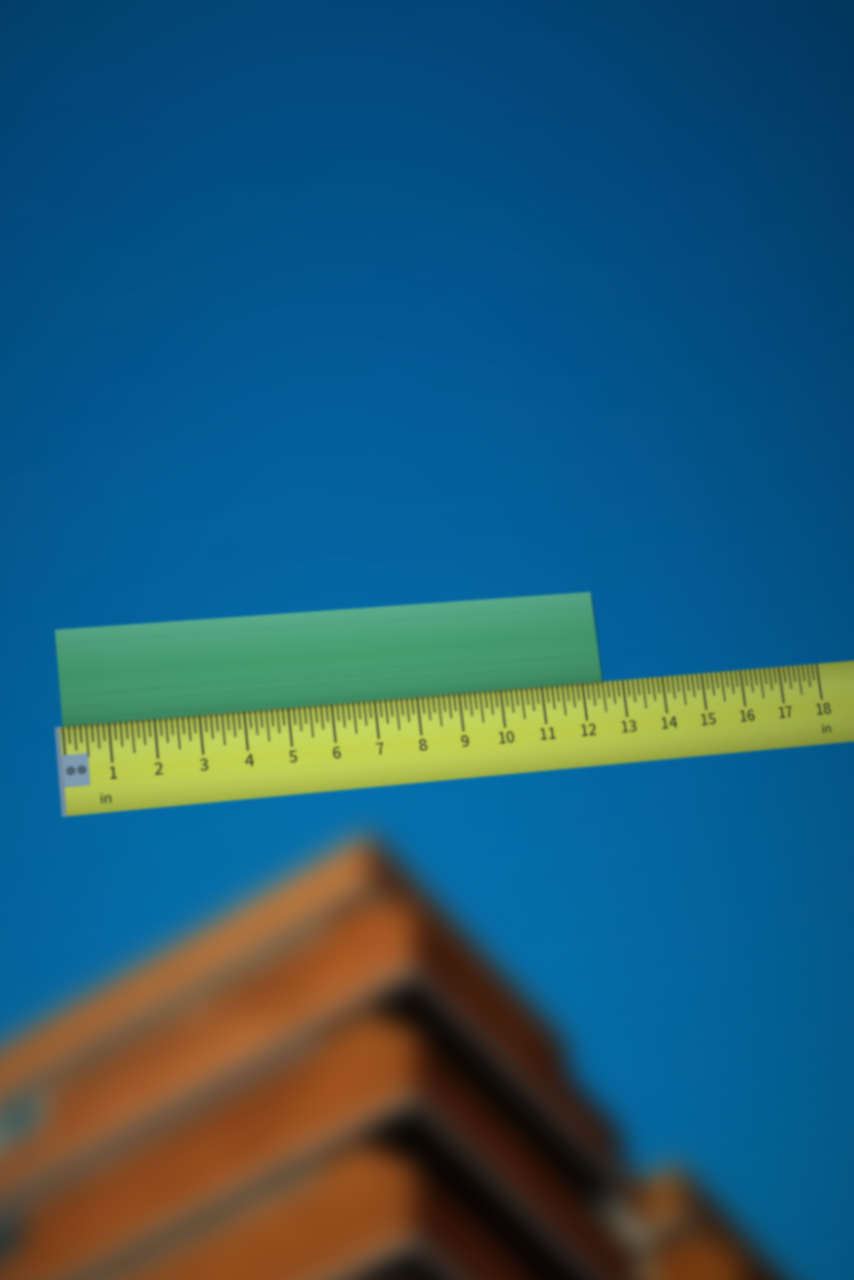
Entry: 12.5 in
